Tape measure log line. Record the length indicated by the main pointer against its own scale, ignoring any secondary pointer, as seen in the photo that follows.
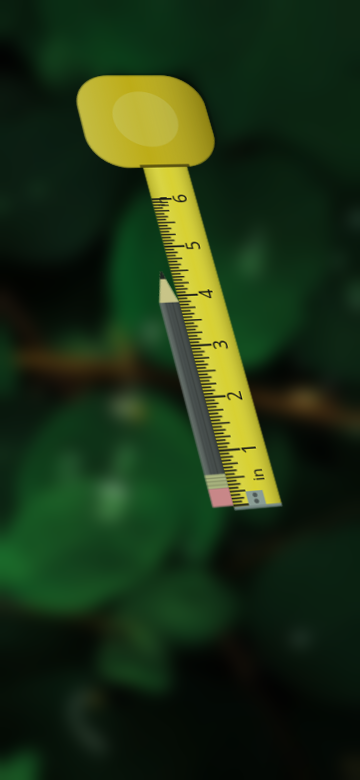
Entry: 4.5 in
